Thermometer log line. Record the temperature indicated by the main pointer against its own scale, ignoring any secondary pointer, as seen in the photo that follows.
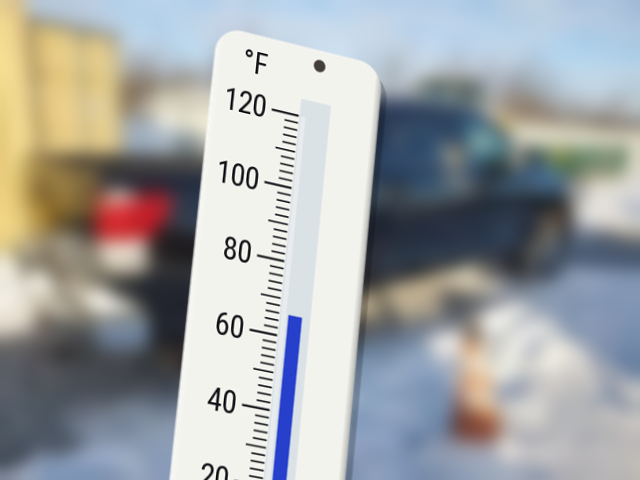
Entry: 66 °F
